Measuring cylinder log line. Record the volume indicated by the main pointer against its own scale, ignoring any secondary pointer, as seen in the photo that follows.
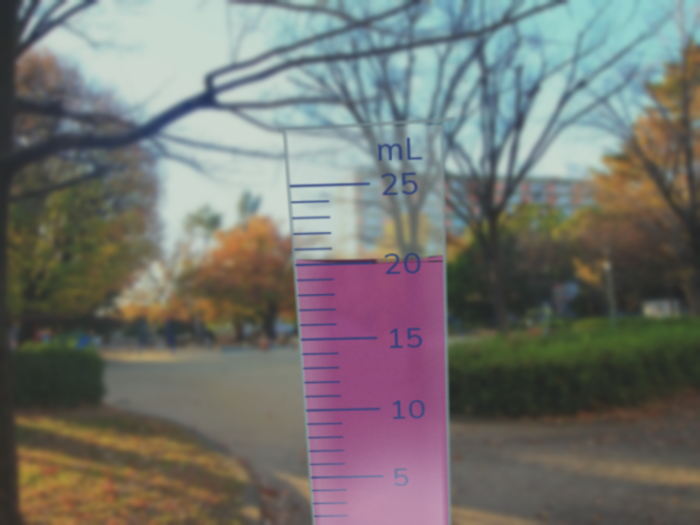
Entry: 20 mL
